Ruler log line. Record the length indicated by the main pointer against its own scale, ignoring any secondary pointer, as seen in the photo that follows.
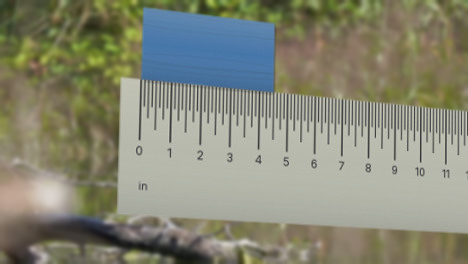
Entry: 4.5 in
